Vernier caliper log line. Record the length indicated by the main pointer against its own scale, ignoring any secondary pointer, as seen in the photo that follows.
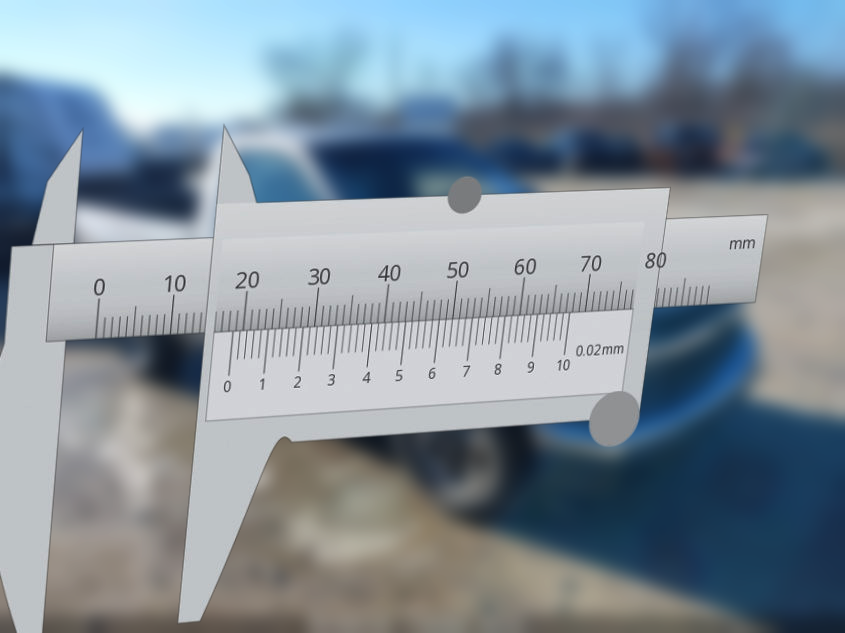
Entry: 18.6 mm
